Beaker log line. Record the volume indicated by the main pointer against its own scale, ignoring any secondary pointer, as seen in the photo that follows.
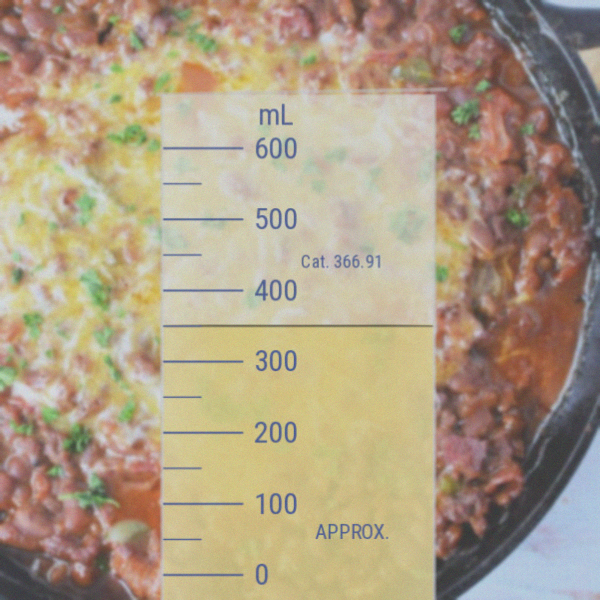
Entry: 350 mL
